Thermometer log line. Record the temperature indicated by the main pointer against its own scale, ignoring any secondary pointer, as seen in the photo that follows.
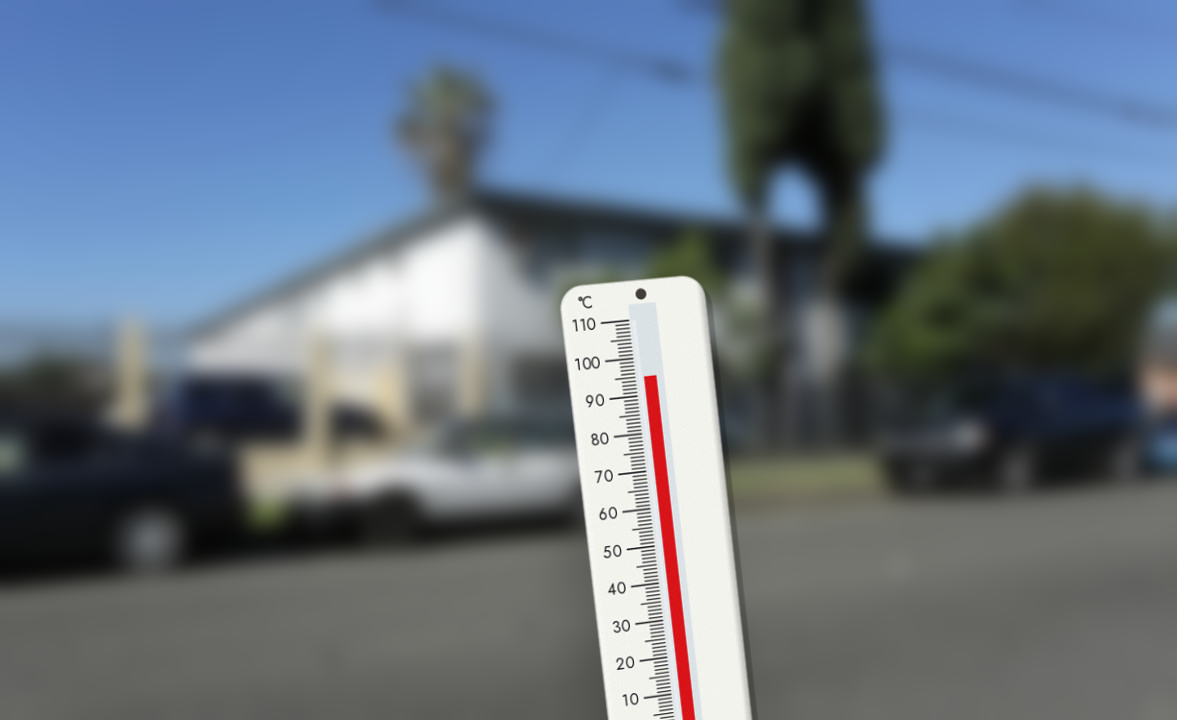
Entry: 95 °C
